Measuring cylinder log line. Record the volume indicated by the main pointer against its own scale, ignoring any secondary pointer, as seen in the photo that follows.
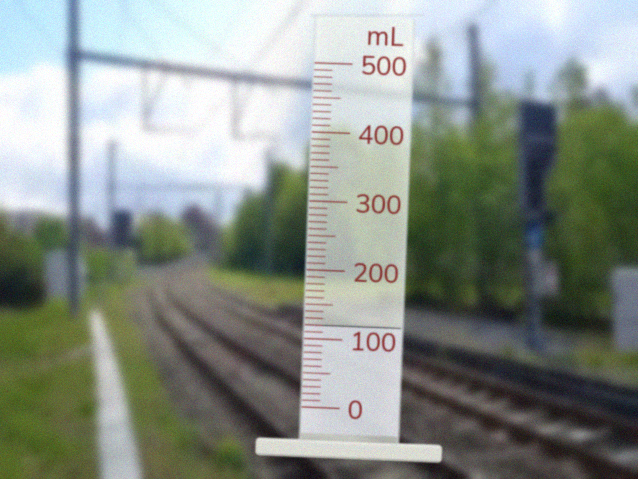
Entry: 120 mL
